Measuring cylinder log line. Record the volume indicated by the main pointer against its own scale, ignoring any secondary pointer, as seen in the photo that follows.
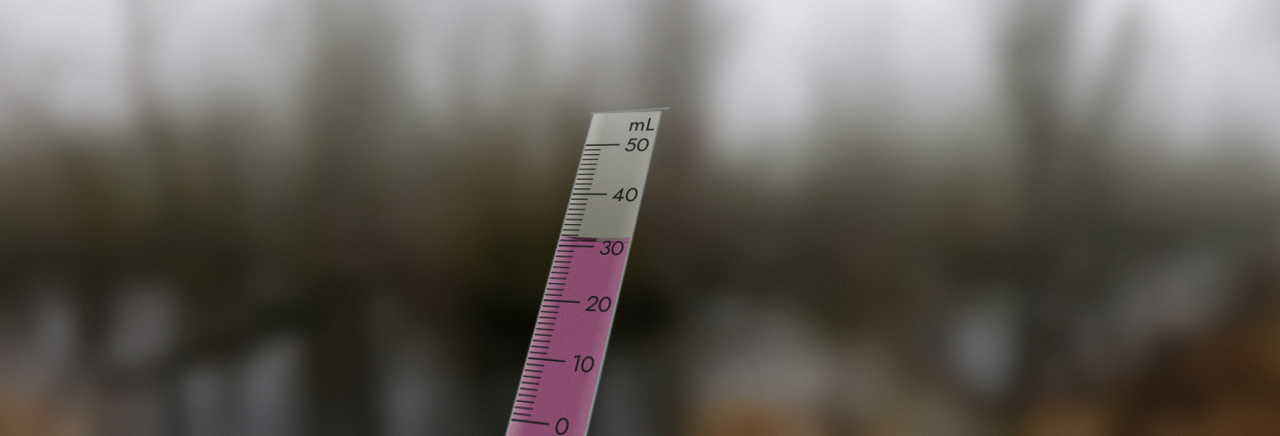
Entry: 31 mL
